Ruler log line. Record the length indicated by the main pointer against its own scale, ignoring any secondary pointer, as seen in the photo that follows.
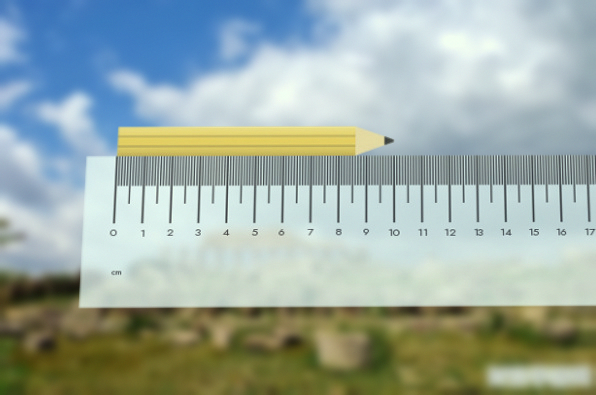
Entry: 10 cm
